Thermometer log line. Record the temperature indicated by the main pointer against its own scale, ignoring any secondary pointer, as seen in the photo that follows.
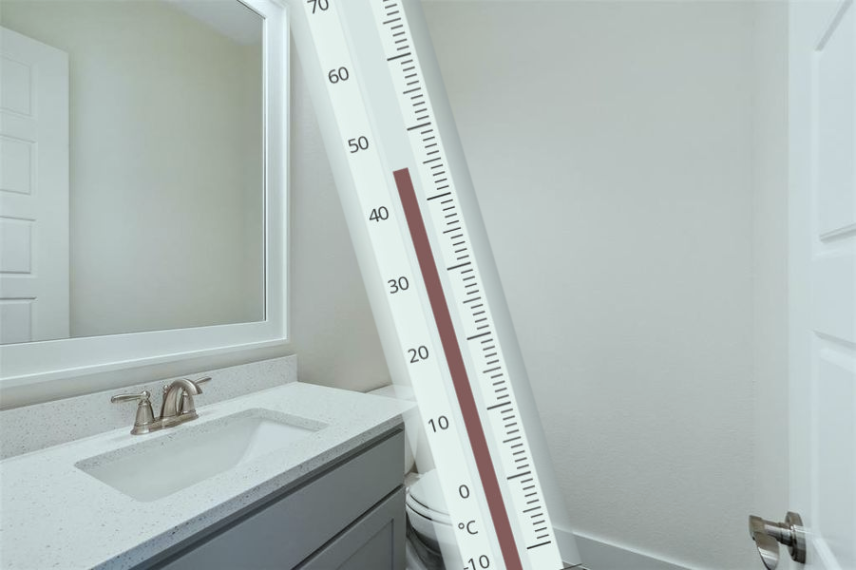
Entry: 45 °C
